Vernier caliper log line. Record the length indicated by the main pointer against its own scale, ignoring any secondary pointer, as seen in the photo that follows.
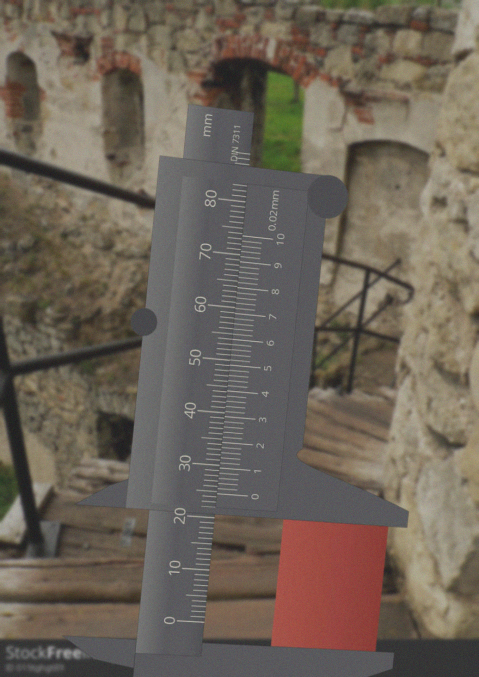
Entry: 24.6 mm
